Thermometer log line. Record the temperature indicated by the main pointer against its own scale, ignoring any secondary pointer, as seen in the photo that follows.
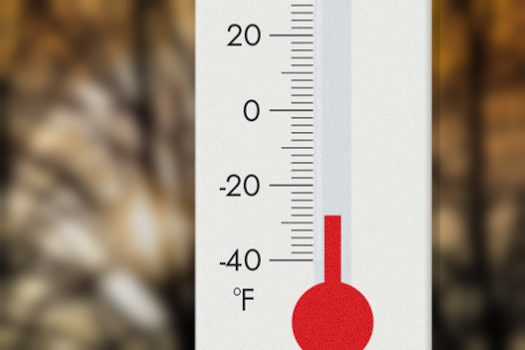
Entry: -28 °F
